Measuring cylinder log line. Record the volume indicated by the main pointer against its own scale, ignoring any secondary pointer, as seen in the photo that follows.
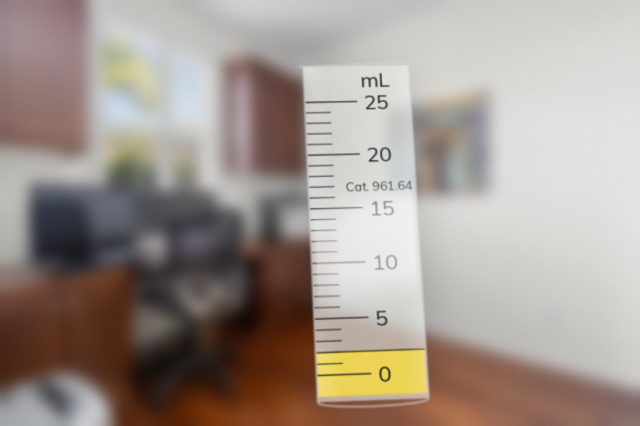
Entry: 2 mL
